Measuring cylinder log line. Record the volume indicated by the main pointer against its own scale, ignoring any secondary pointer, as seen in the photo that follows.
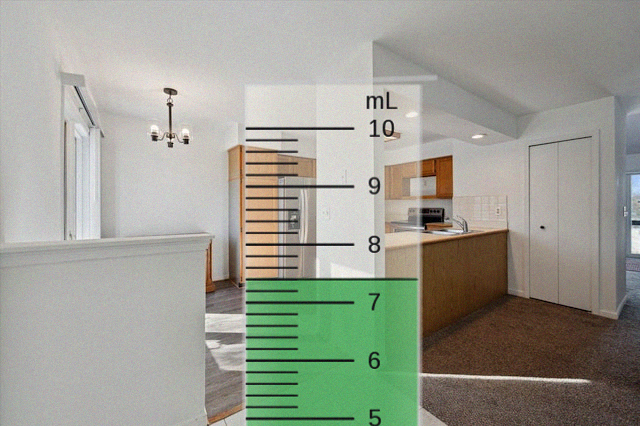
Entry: 7.4 mL
